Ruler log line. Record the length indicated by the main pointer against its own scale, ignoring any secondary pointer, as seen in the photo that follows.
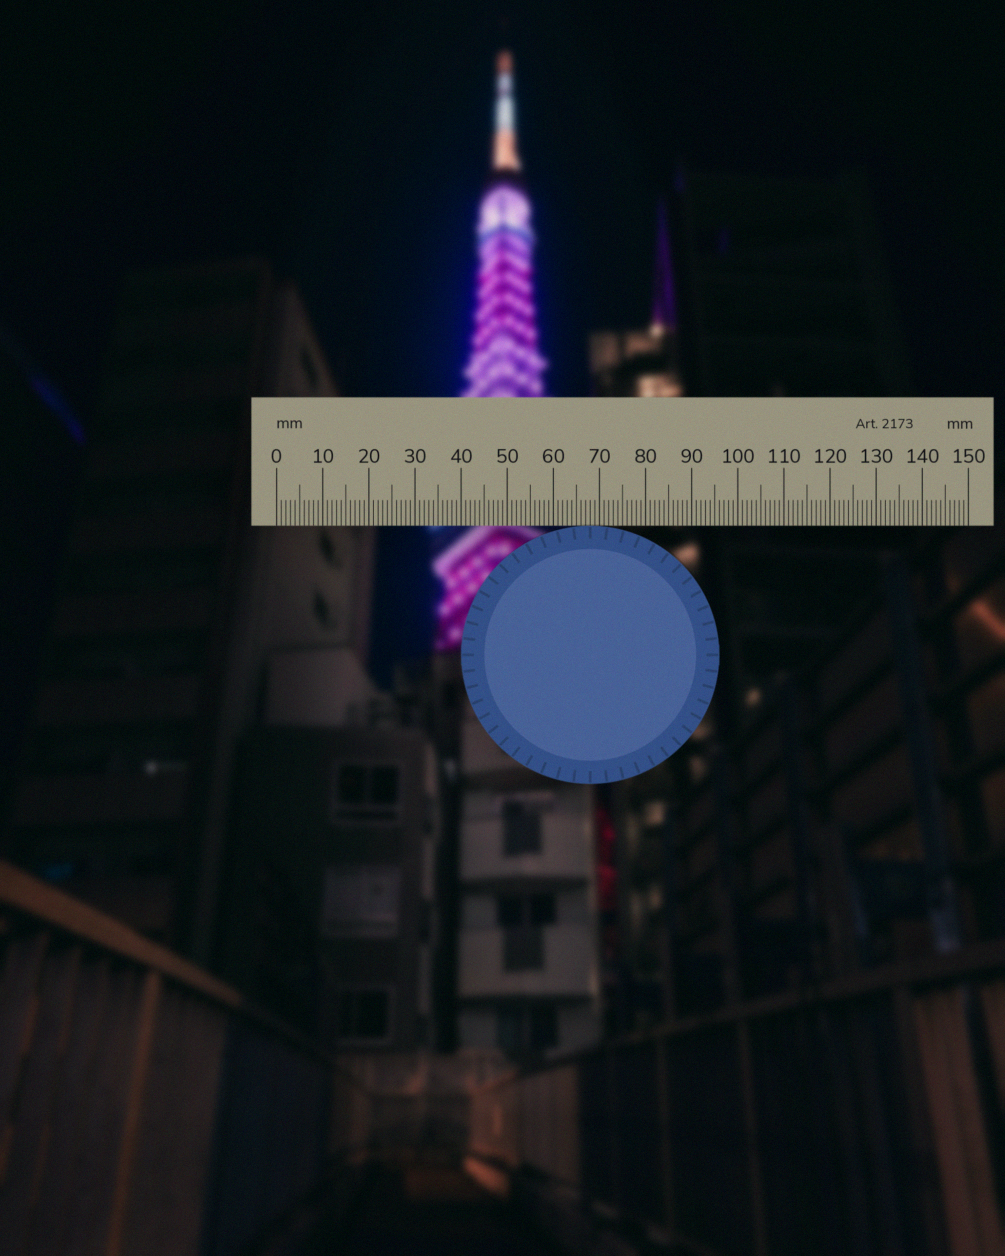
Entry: 56 mm
